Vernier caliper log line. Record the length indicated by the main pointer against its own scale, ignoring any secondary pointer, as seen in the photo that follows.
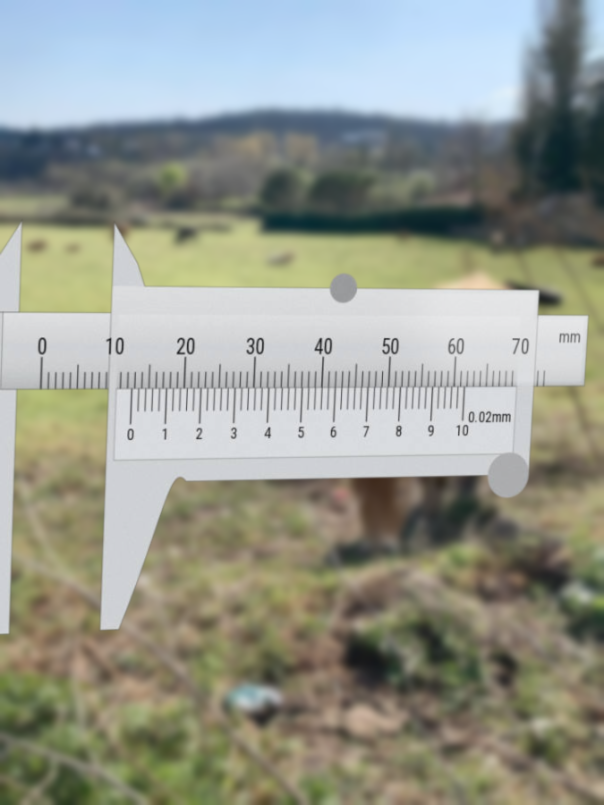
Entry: 12.6 mm
